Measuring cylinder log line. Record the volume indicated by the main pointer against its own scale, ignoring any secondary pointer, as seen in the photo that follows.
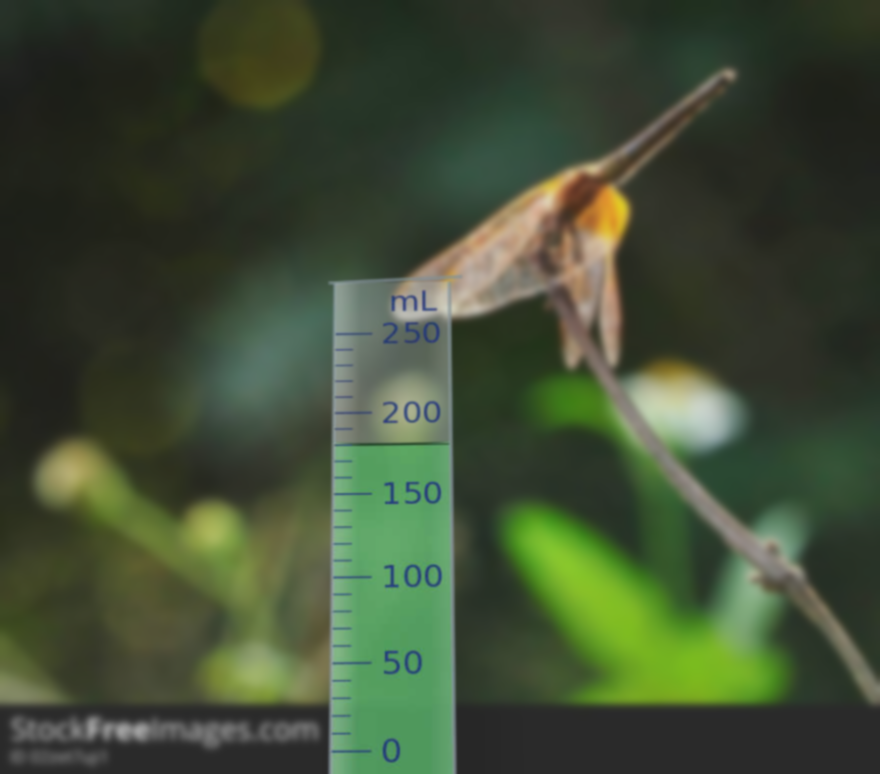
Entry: 180 mL
